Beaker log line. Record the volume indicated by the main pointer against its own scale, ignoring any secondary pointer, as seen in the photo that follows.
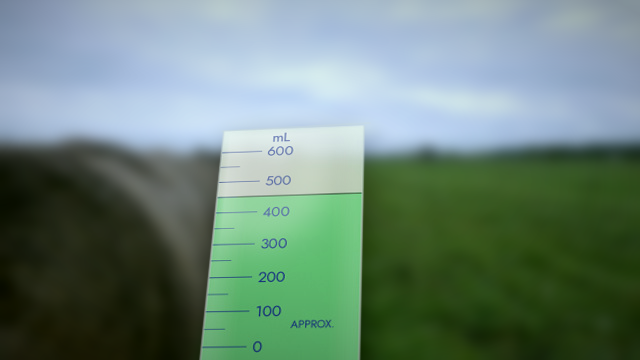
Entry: 450 mL
